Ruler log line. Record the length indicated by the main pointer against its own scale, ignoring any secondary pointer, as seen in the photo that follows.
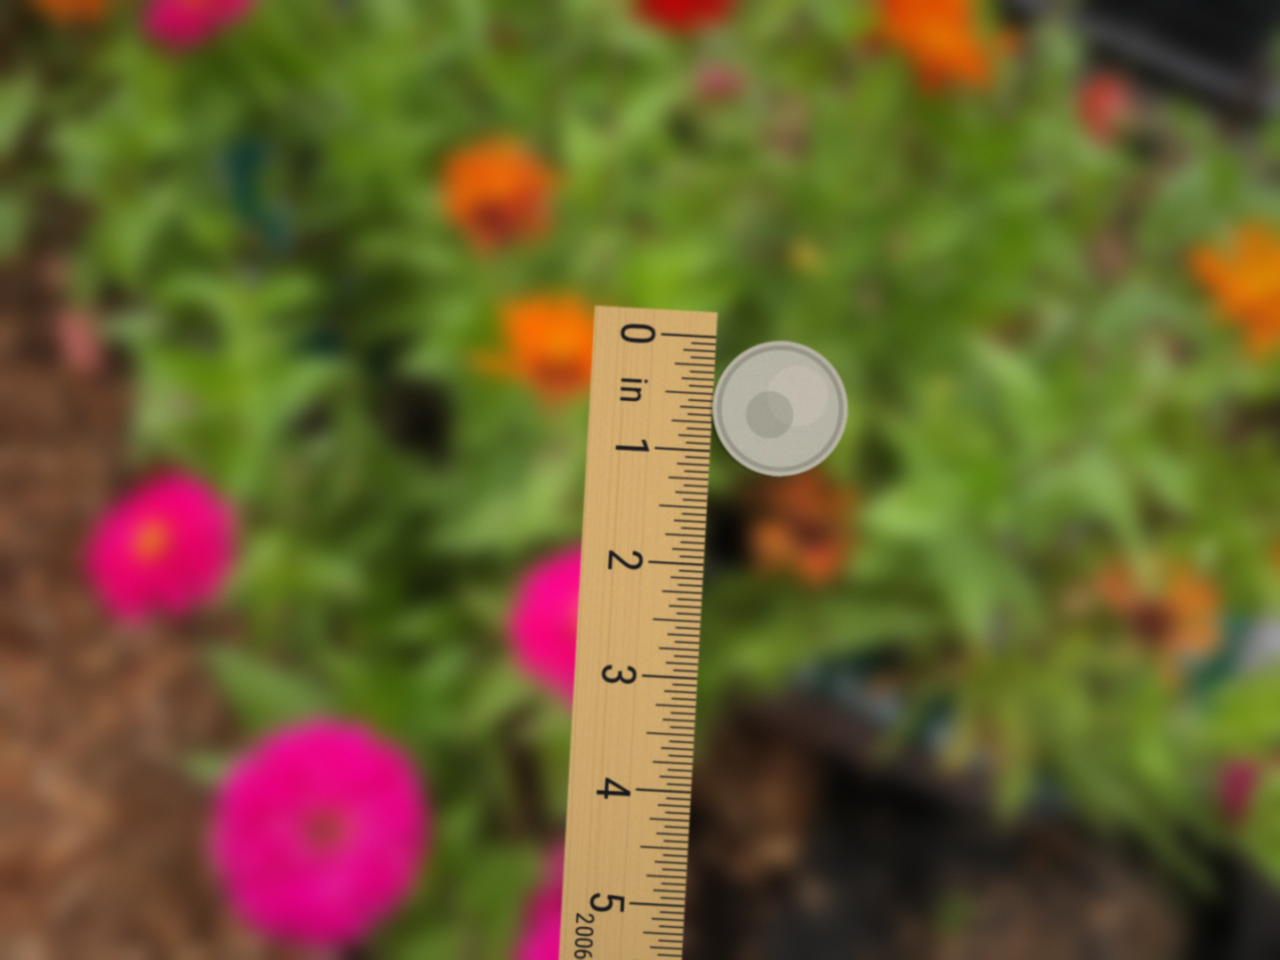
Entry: 1.1875 in
